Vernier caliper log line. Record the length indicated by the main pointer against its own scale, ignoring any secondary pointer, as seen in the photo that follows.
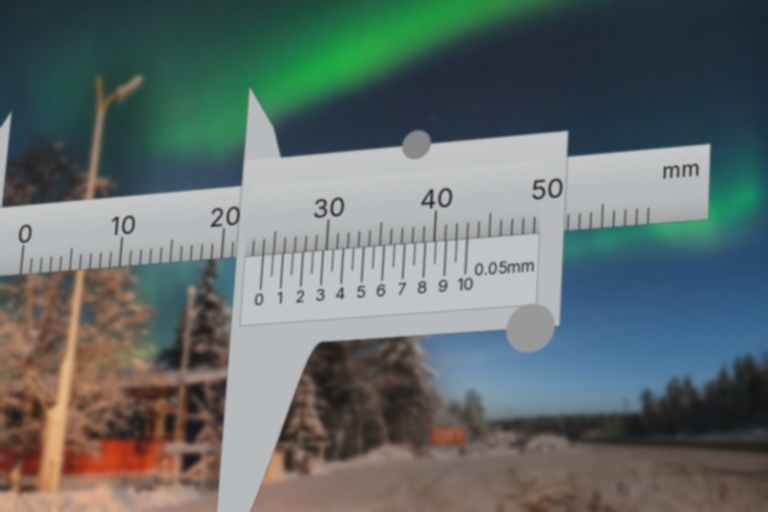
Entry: 24.0 mm
